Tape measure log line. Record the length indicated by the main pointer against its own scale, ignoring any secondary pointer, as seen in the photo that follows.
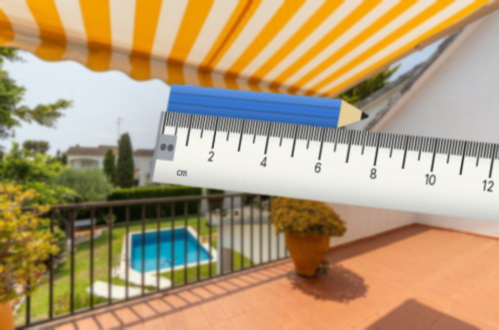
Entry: 7.5 cm
